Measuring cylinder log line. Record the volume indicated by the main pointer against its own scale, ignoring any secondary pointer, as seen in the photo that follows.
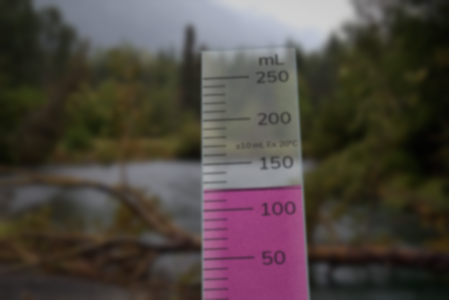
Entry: 120 mL
